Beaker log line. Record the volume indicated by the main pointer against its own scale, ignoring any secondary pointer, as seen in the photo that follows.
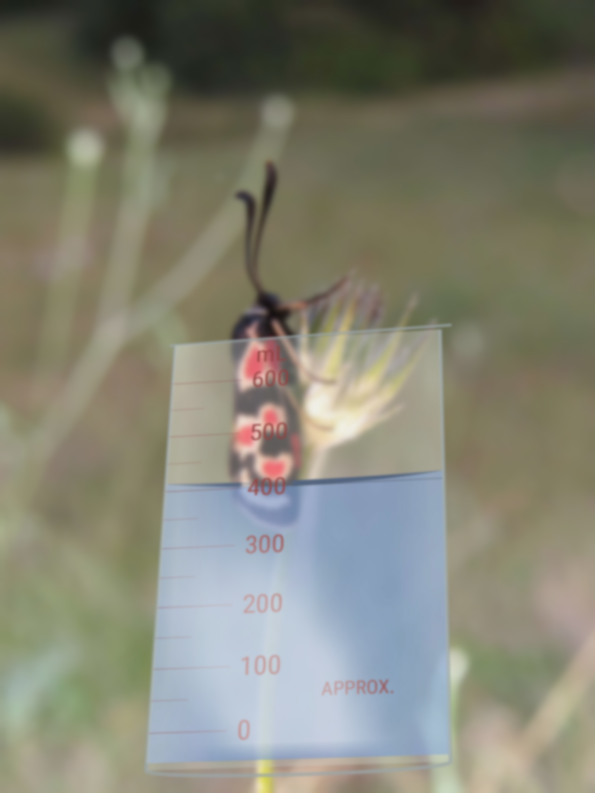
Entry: 400 mL
